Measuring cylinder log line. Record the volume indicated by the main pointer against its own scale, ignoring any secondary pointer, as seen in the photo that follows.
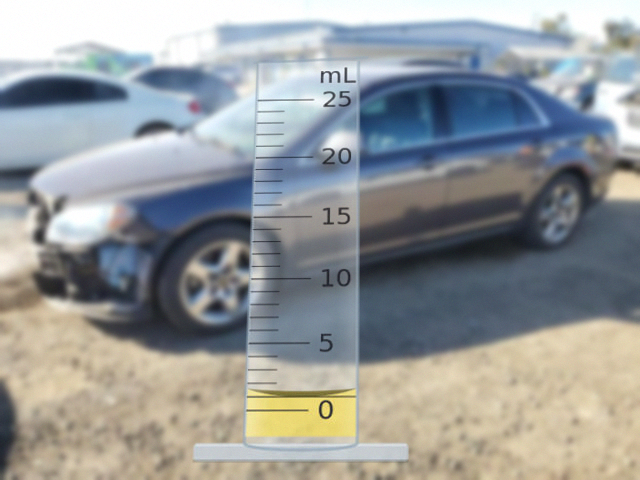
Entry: 1 mL
